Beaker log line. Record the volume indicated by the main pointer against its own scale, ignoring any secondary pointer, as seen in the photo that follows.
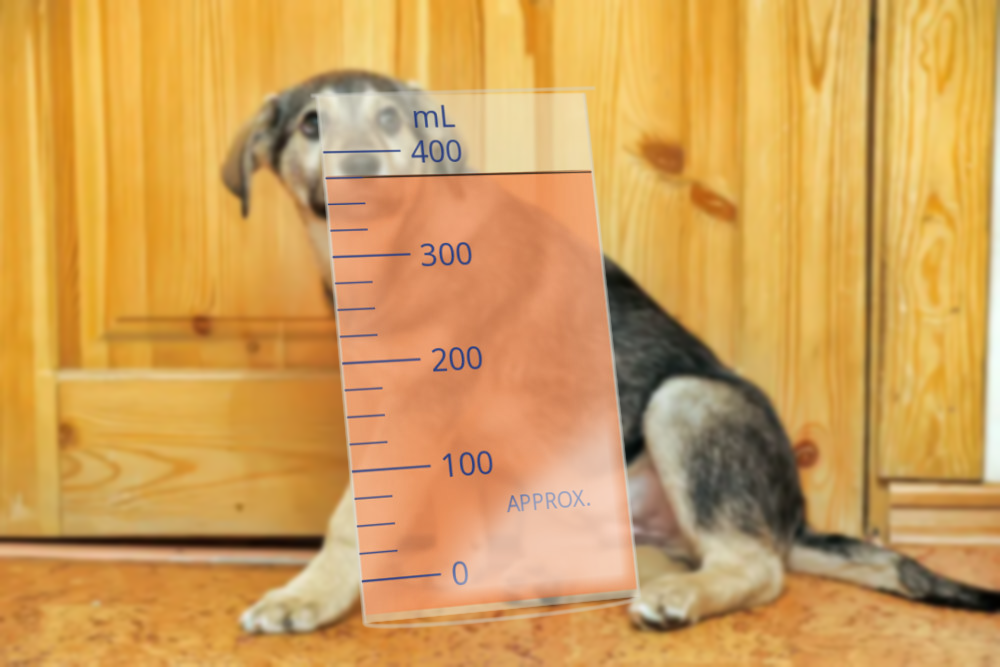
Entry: 375 mL
